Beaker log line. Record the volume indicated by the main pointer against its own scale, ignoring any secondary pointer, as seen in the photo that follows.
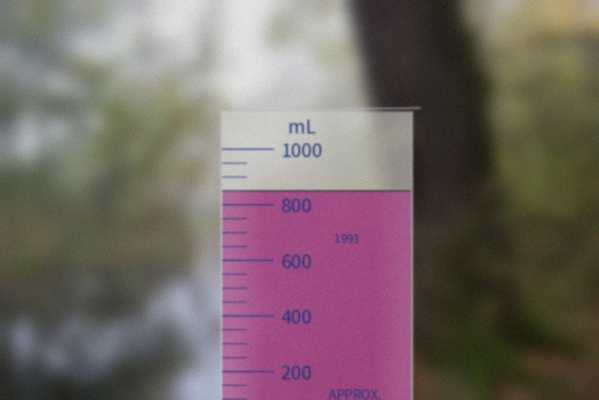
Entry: 850 mL
